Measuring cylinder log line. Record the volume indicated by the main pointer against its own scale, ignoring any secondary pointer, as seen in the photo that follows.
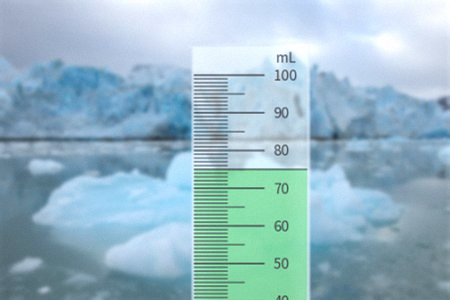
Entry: 75 mL
